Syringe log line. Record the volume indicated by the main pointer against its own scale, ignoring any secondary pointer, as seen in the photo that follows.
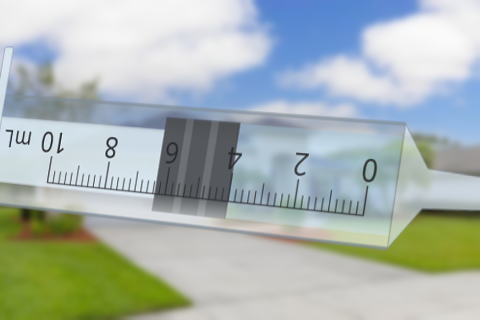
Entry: 4 mL
